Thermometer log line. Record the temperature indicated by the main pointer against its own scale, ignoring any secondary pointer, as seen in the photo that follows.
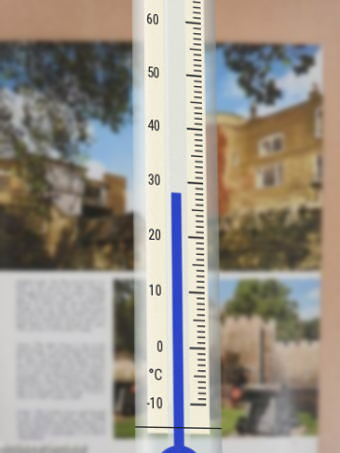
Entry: 28 °C
